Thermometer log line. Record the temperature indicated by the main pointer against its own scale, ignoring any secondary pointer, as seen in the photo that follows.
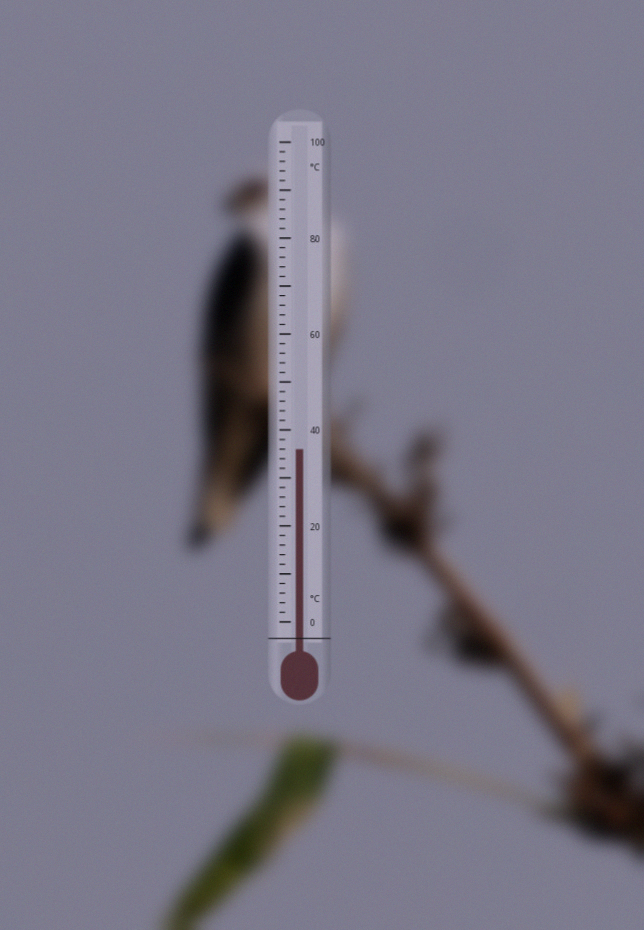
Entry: 36 °C
